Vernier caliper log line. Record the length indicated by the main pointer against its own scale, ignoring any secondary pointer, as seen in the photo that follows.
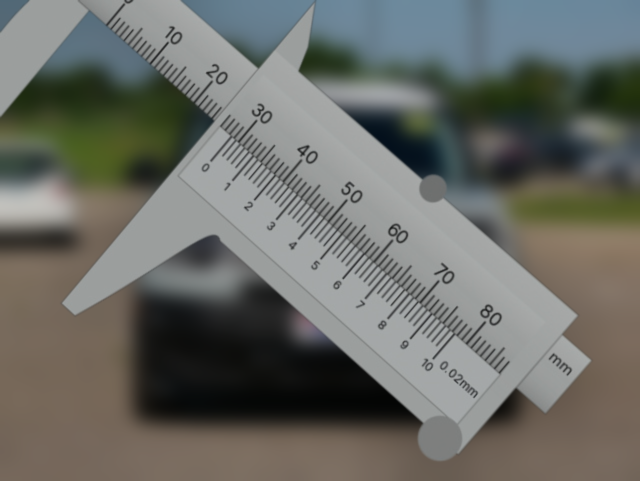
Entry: 28.5 mm
